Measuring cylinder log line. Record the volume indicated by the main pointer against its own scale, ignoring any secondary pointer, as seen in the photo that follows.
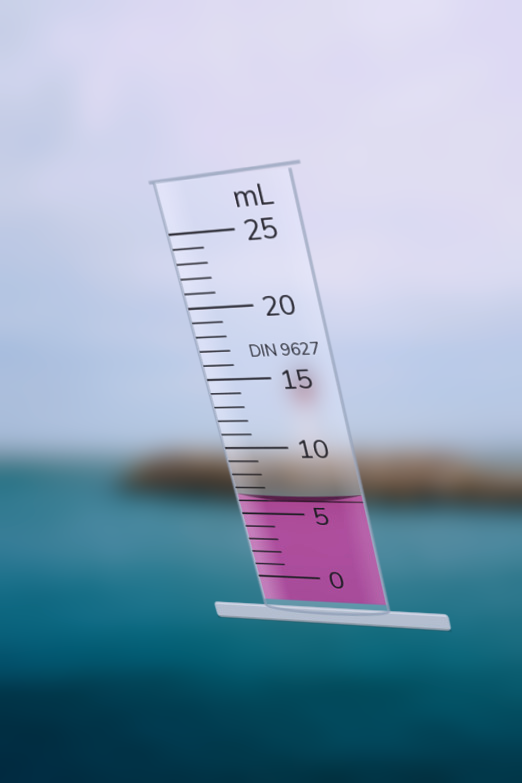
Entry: 6 mL
